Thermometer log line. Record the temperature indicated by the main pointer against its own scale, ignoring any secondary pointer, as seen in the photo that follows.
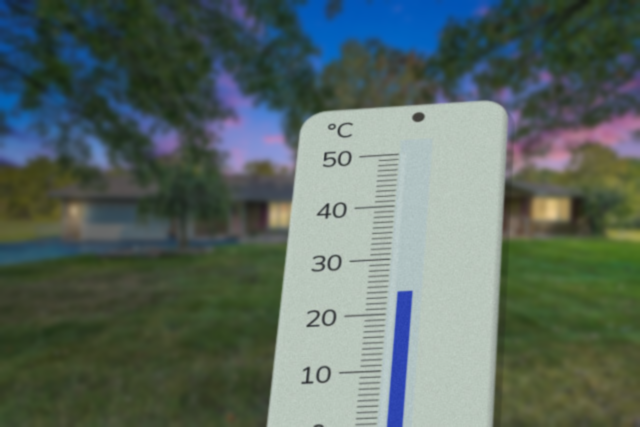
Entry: 24 °C
